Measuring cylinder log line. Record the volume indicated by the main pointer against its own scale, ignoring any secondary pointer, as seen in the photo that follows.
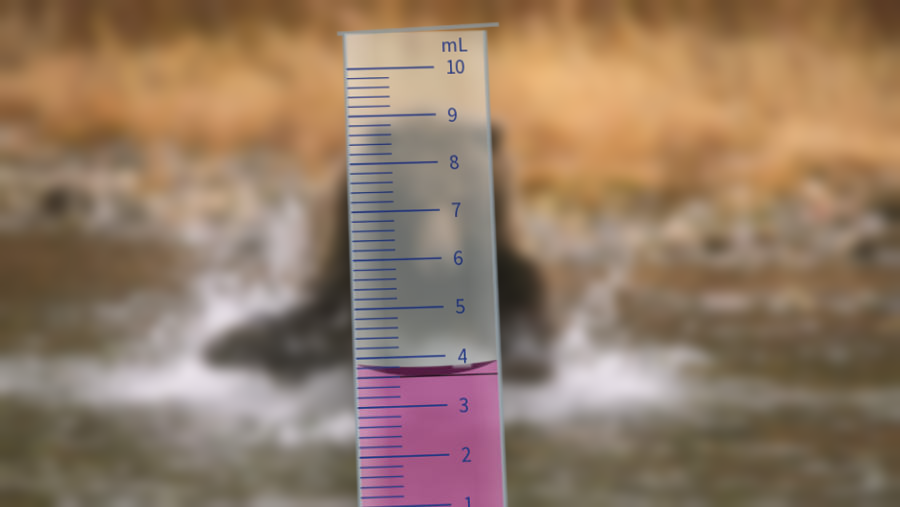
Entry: 3.6 mL
